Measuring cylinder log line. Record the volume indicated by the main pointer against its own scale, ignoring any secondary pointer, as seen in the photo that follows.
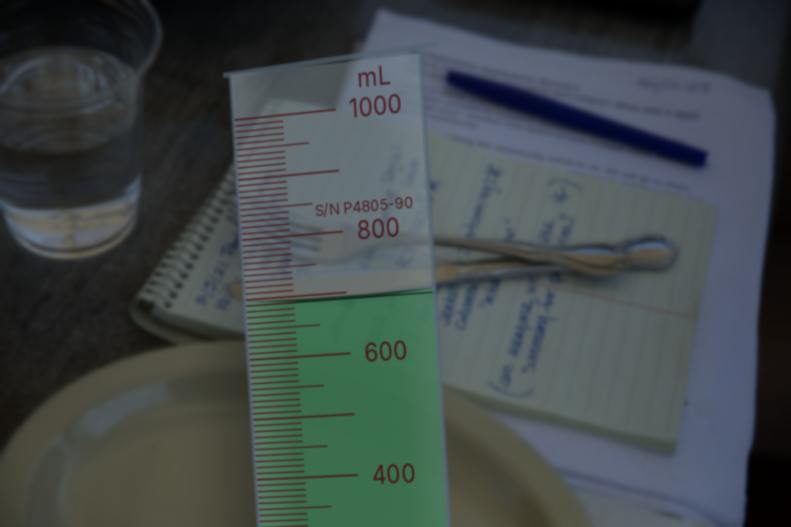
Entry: 690 mL
